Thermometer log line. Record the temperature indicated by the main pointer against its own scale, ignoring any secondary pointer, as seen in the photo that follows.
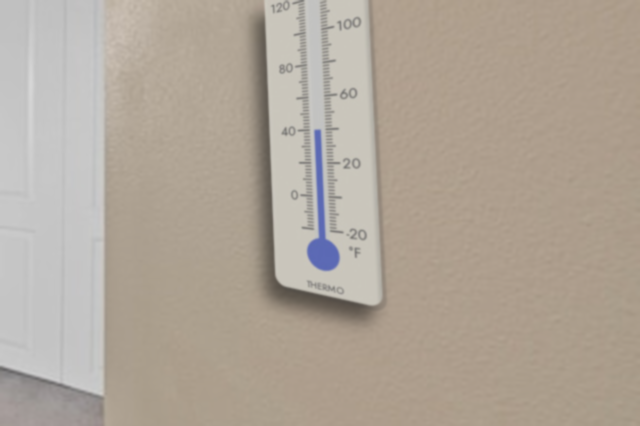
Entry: 40 °F
